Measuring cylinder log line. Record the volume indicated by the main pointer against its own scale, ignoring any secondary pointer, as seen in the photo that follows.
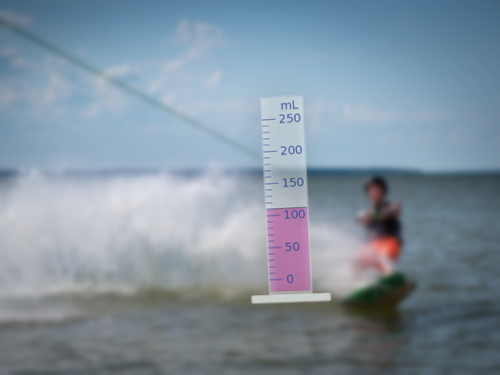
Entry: 110 mL
